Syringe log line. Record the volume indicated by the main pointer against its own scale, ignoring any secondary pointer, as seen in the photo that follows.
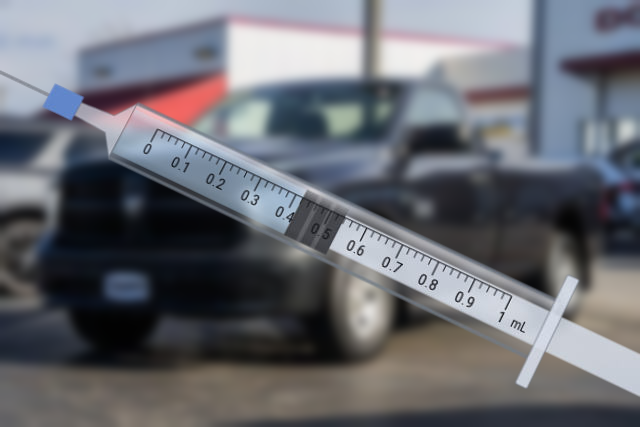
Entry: 0.42 mL
